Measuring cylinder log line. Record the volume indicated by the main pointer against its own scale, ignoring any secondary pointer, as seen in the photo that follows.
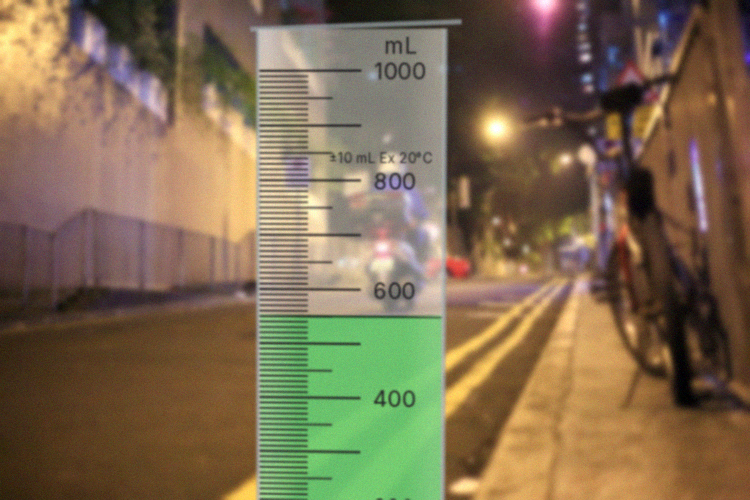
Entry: 550 mL
